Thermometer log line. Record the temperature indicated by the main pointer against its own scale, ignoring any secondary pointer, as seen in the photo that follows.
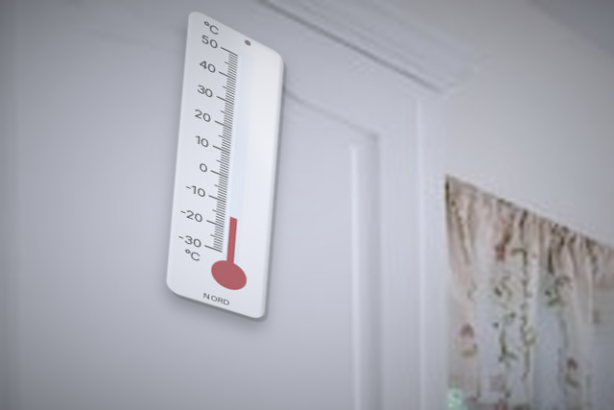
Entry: -15 °C
